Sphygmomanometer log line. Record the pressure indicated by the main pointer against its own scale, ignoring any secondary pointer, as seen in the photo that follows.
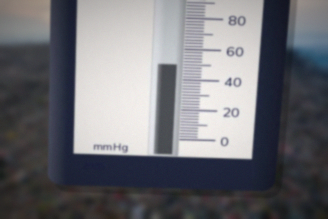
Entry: 50 mmHg
